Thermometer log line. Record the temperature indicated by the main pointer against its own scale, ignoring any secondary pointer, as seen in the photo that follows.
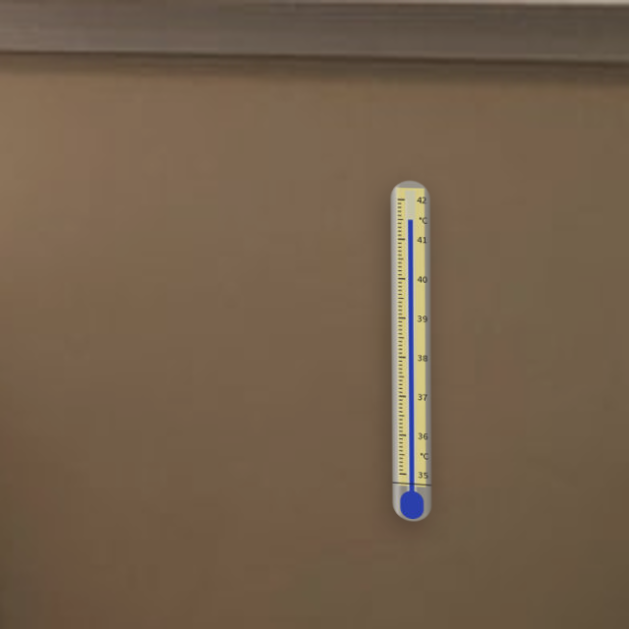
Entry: 41.5 °C
